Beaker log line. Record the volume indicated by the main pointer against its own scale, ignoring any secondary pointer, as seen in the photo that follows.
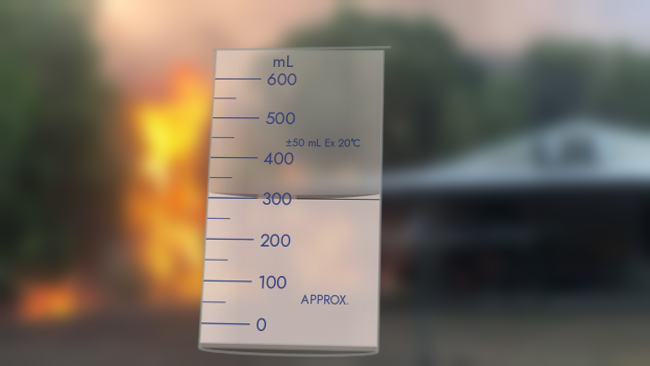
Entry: 300 mL
